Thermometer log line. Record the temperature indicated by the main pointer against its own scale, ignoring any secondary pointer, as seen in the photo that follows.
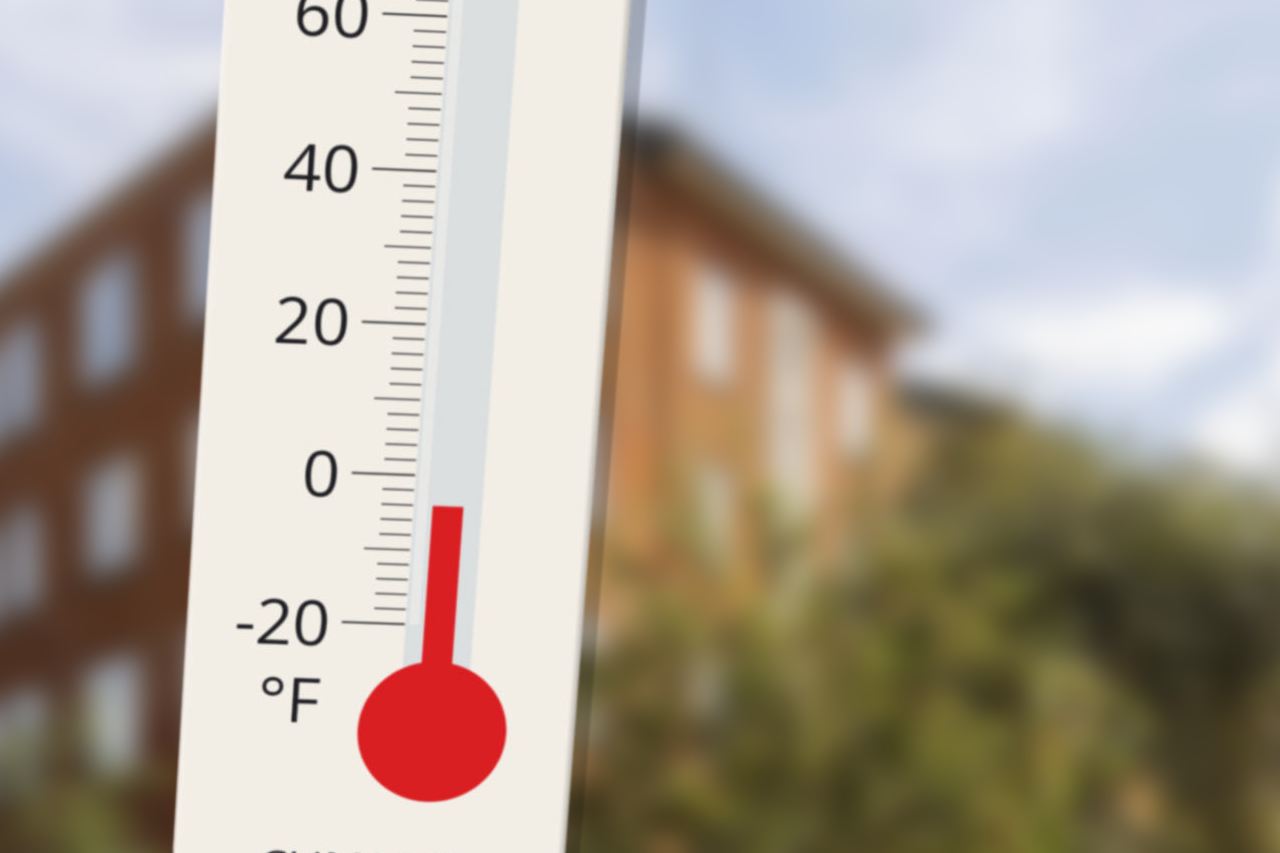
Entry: -4 °F
